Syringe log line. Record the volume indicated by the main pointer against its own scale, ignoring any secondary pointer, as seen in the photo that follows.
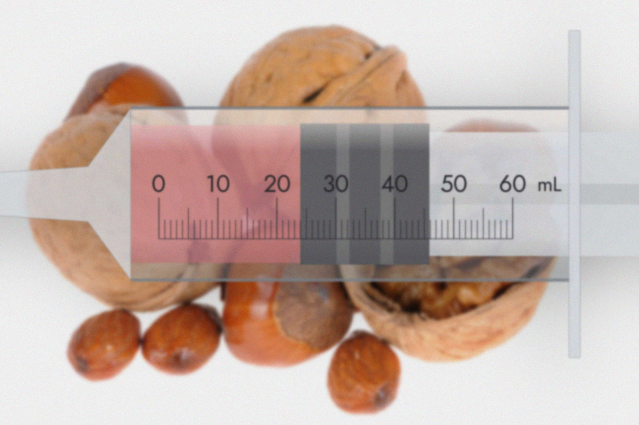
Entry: 24 mL
